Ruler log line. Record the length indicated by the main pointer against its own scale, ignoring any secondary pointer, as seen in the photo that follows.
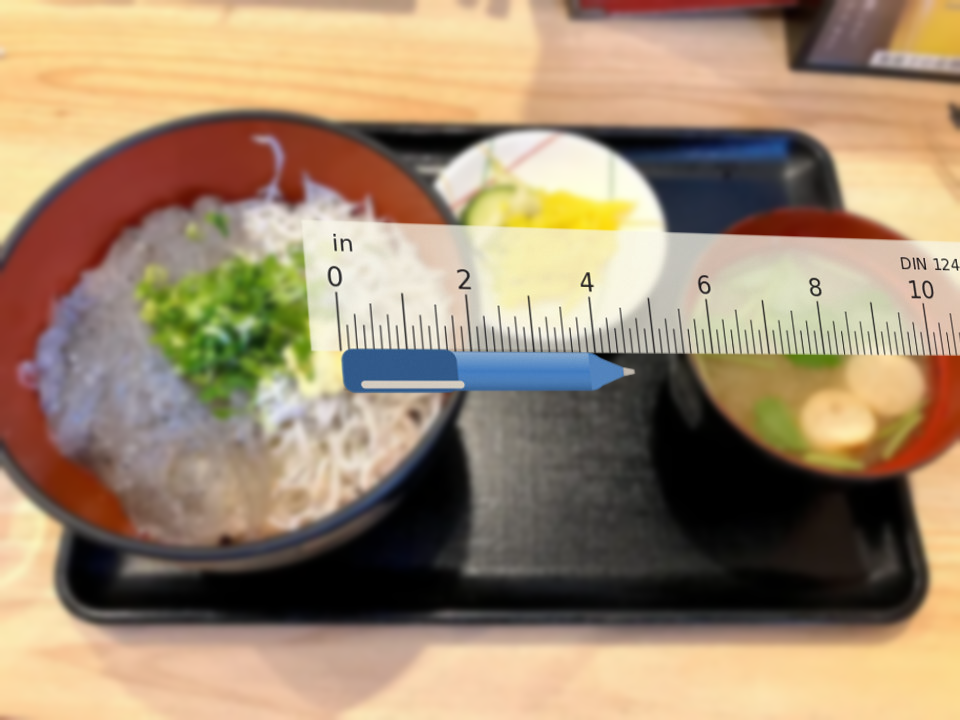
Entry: 4.625 in
